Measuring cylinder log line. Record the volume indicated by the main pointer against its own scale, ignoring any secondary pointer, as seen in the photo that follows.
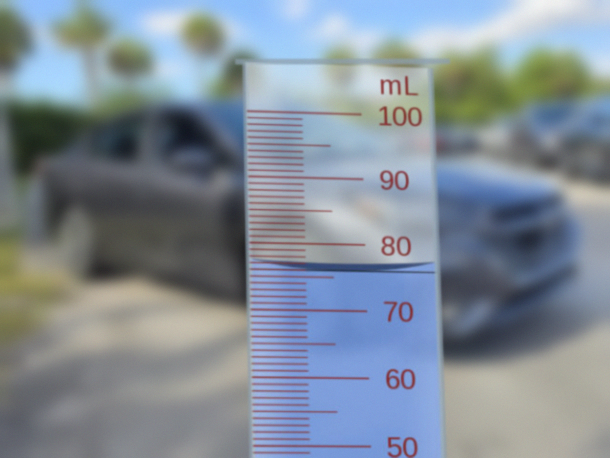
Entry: 76 mL
